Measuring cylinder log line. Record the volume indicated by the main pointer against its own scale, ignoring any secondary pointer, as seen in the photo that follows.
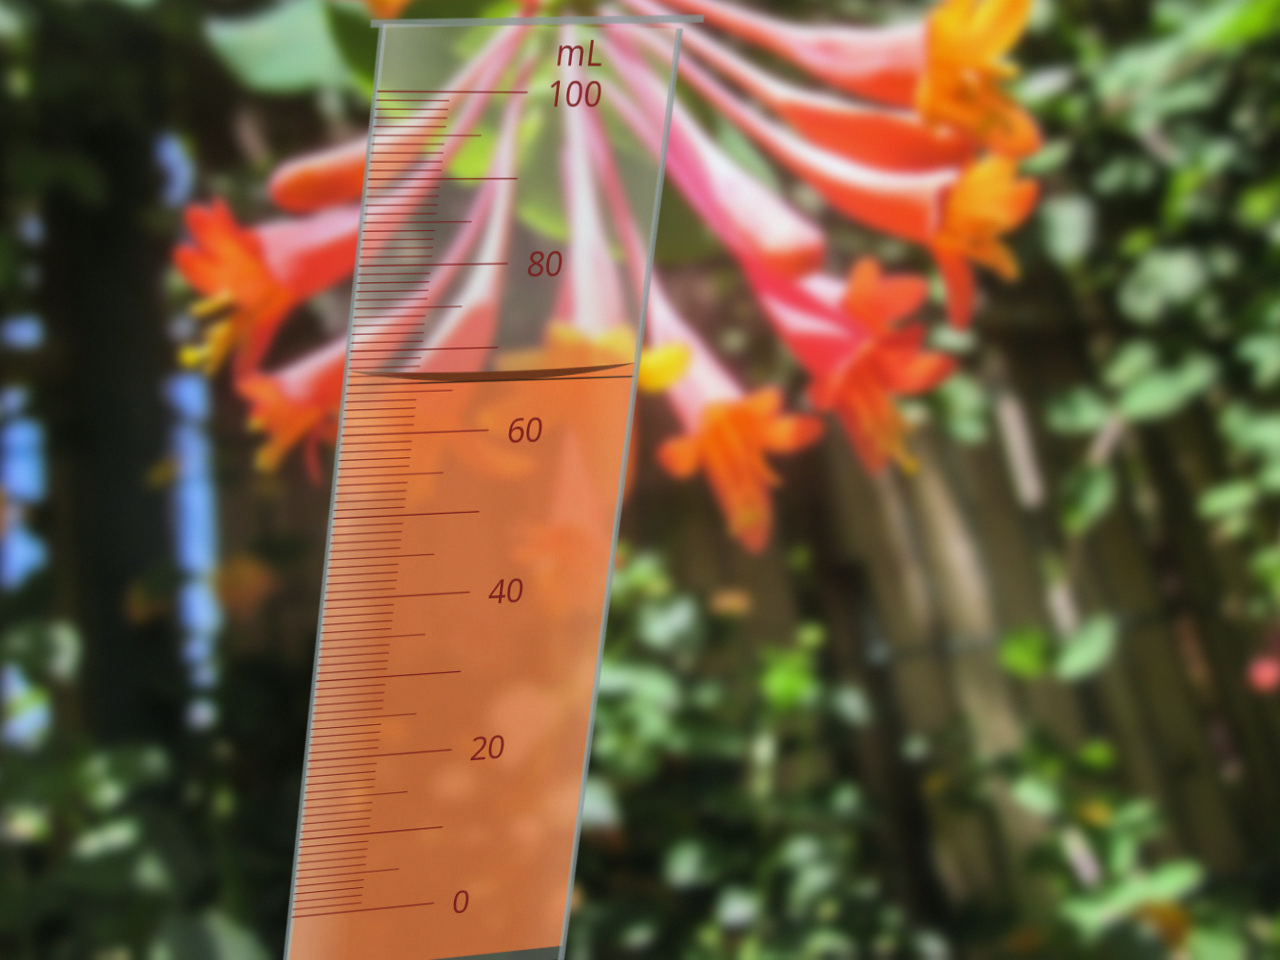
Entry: 66 mL
